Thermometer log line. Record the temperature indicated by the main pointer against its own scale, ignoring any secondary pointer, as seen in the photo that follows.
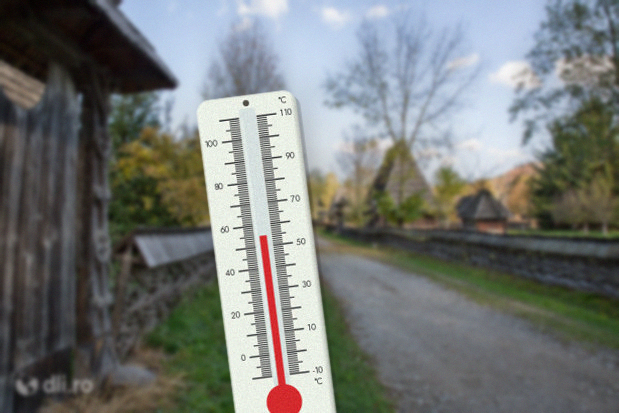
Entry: 55 °C
